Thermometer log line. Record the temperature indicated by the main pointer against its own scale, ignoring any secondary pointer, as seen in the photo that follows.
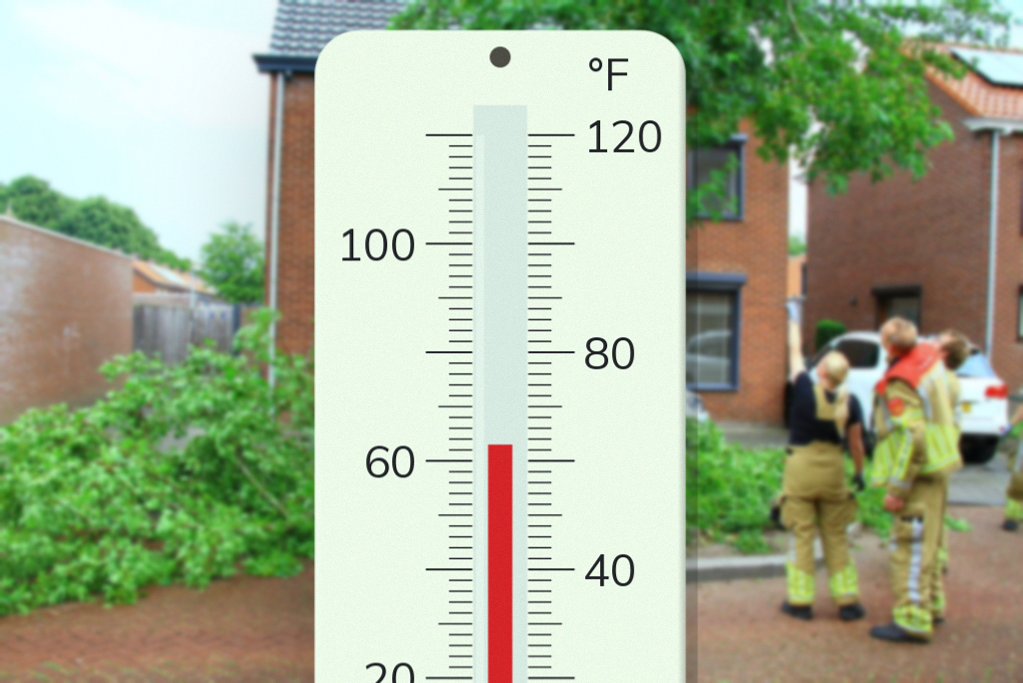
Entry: 63 °F
